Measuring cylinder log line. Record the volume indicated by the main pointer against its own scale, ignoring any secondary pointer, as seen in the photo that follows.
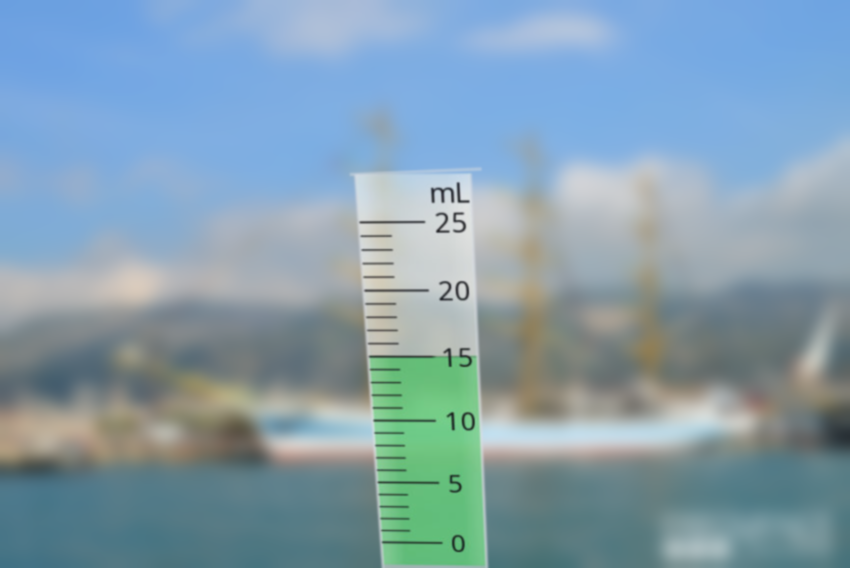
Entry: 15 mL
